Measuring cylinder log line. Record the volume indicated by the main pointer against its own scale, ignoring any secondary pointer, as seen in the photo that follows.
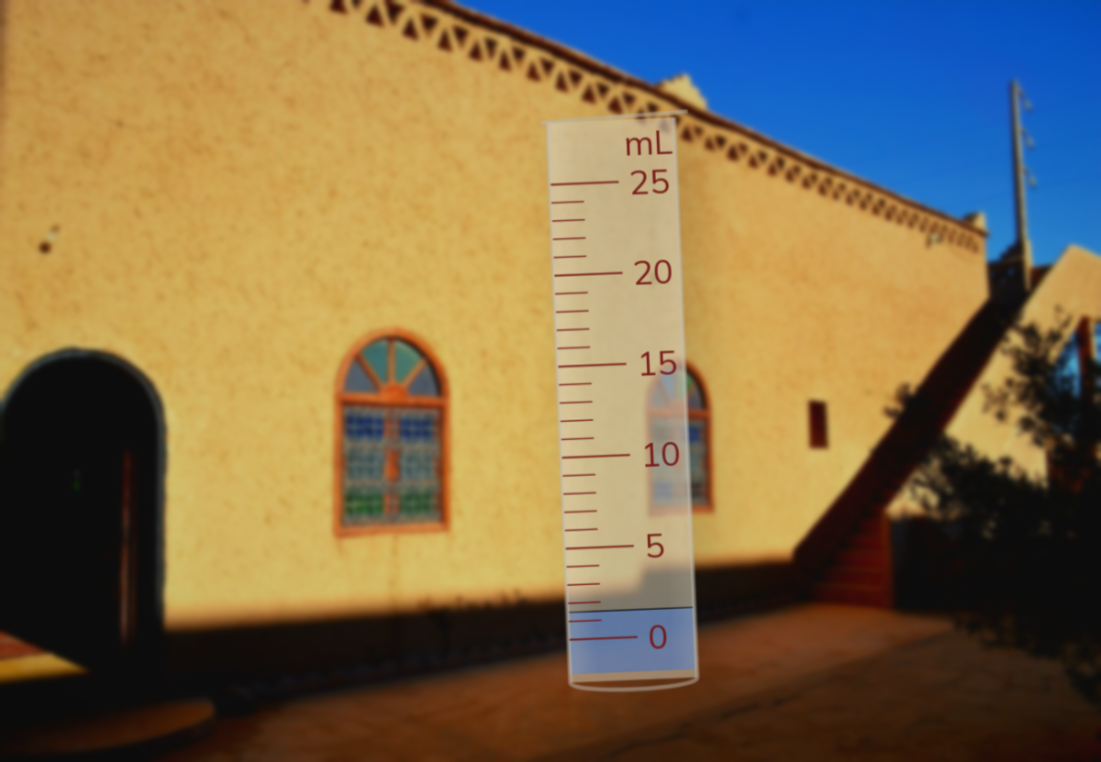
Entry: 1.5 mL
